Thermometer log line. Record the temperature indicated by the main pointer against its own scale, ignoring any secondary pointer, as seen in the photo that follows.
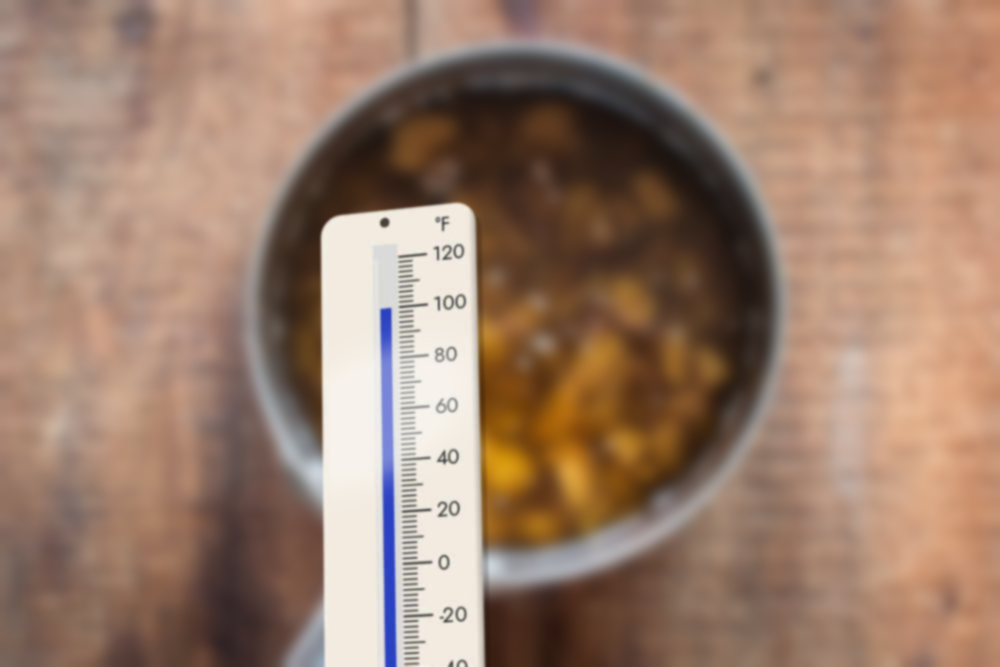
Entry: 100 °F
